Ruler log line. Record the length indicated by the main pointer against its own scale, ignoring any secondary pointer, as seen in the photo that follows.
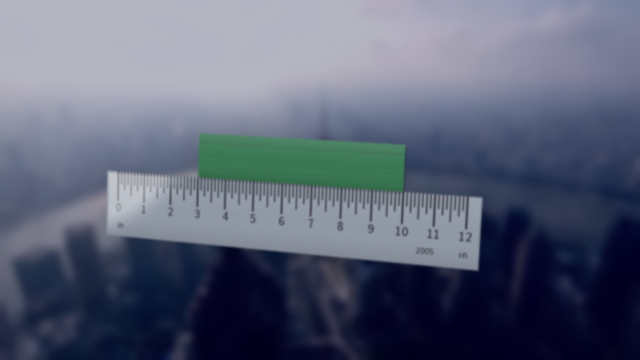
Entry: 7 in
